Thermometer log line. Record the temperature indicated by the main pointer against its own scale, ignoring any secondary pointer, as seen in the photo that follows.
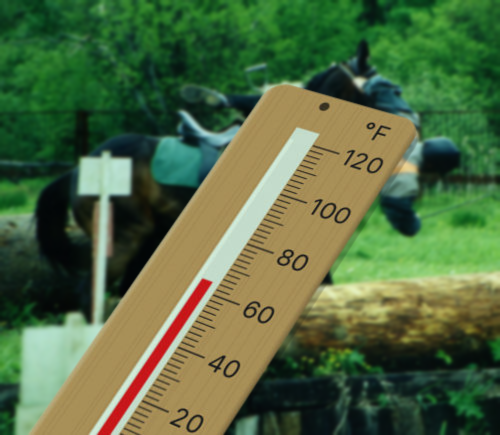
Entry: 64 °F
